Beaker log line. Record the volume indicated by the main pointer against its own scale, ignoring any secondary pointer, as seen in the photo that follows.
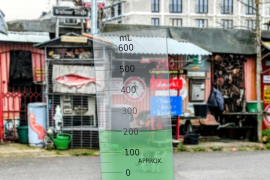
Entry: 200 mL
